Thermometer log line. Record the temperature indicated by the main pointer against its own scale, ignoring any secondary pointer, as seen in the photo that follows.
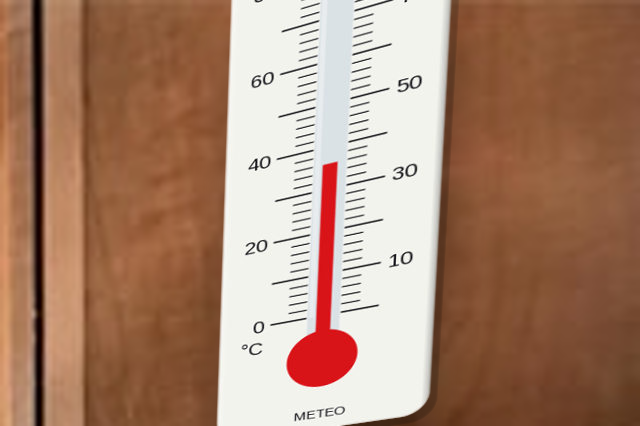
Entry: 36 °C
